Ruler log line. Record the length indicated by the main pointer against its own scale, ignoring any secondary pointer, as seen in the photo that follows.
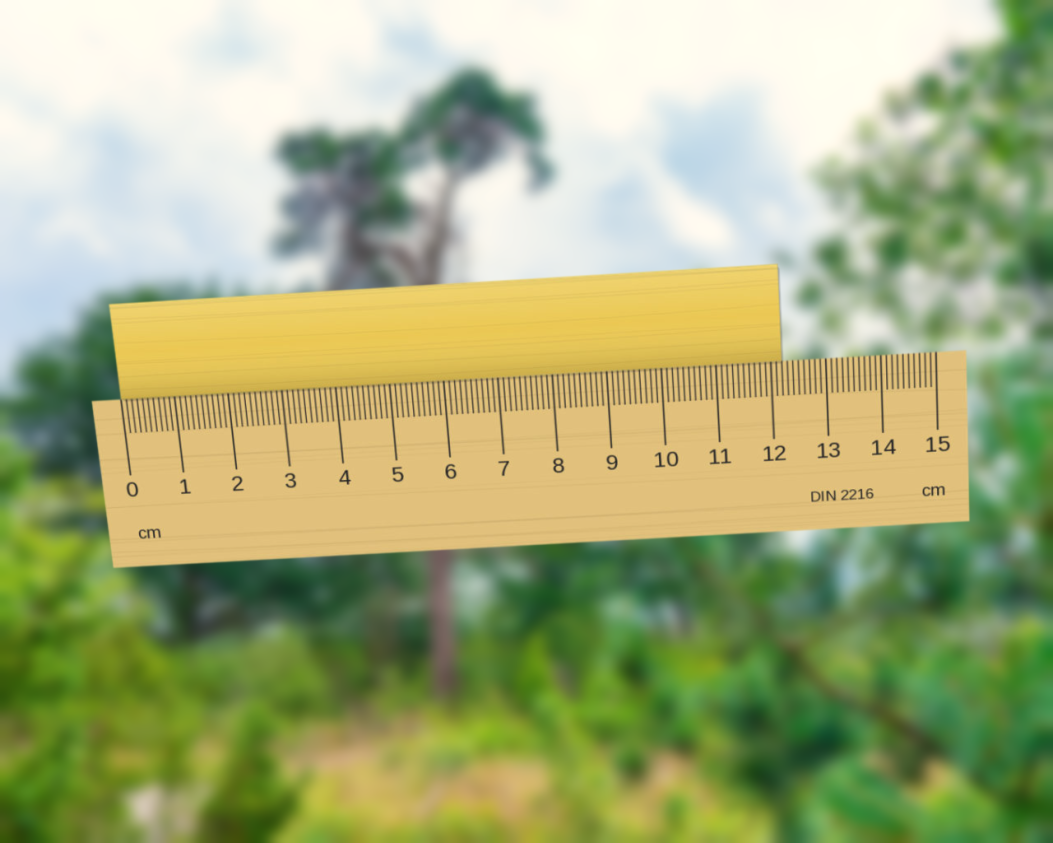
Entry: 12.2 cm
